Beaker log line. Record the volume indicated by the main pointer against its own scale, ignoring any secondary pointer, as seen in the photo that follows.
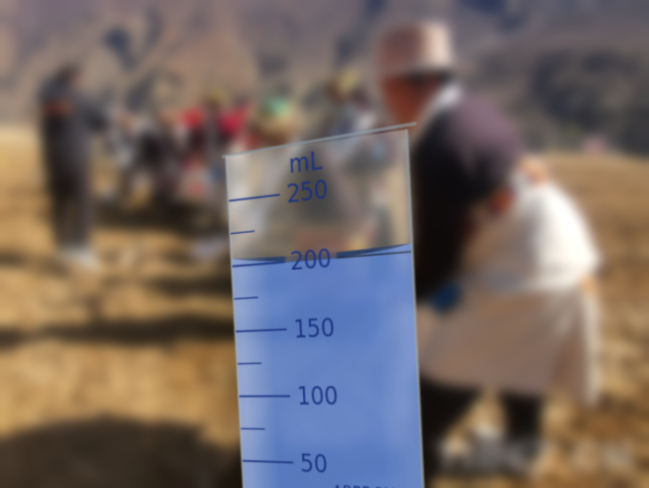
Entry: 200 mL
